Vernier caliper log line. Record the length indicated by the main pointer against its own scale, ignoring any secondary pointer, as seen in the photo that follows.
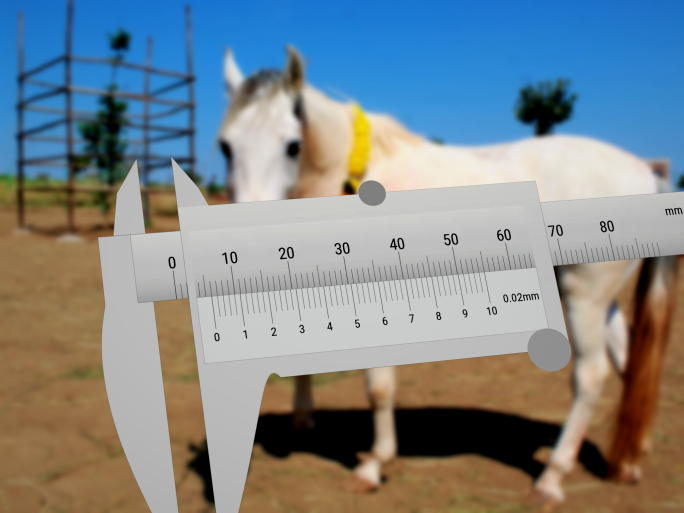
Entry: 6.0 mm
